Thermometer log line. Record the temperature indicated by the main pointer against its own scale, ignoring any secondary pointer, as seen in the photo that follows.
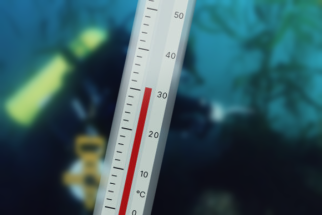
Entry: 31 °C
